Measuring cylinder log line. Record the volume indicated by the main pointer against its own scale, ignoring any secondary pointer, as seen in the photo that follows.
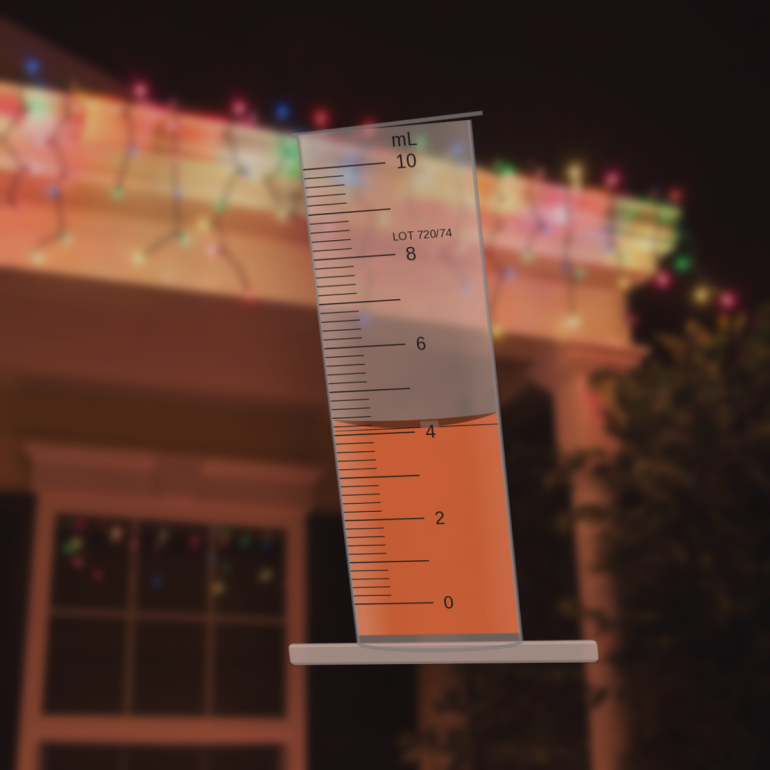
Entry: 4.1 mL
